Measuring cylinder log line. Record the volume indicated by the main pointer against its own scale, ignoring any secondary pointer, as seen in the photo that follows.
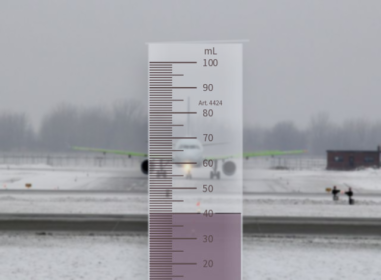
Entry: 40 mL
